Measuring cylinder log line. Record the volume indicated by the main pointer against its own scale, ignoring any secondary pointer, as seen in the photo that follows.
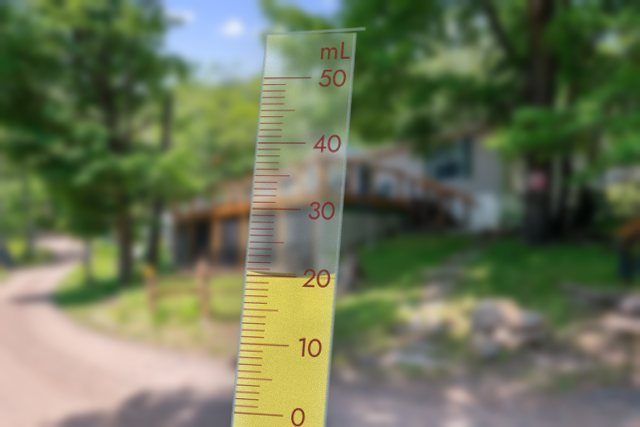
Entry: 20 mL
